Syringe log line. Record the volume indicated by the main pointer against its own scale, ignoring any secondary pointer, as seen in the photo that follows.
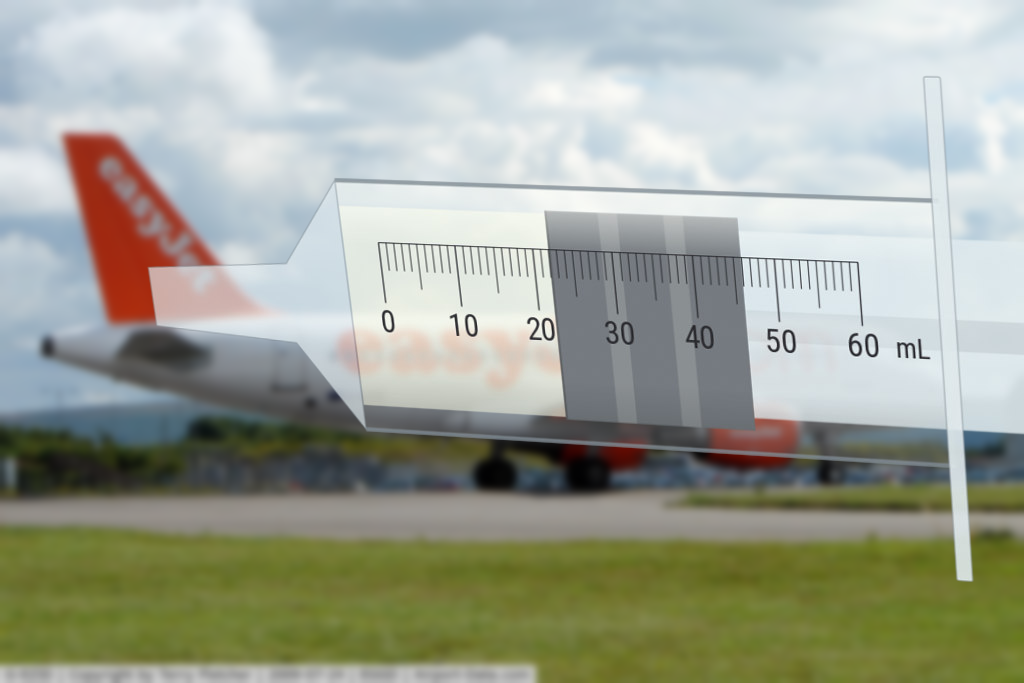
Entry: 22 mL
